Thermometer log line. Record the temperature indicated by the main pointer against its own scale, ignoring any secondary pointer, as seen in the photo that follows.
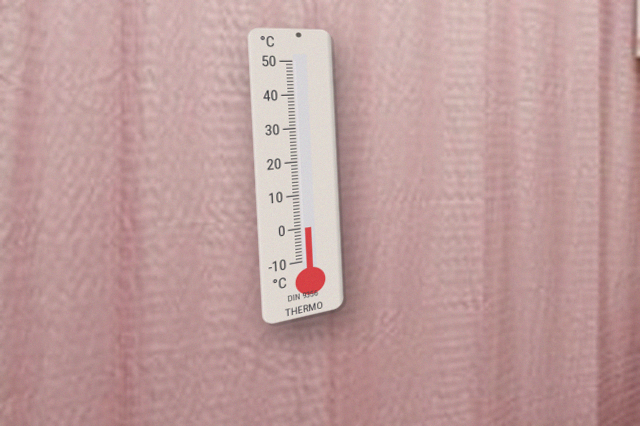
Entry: 0 °C
